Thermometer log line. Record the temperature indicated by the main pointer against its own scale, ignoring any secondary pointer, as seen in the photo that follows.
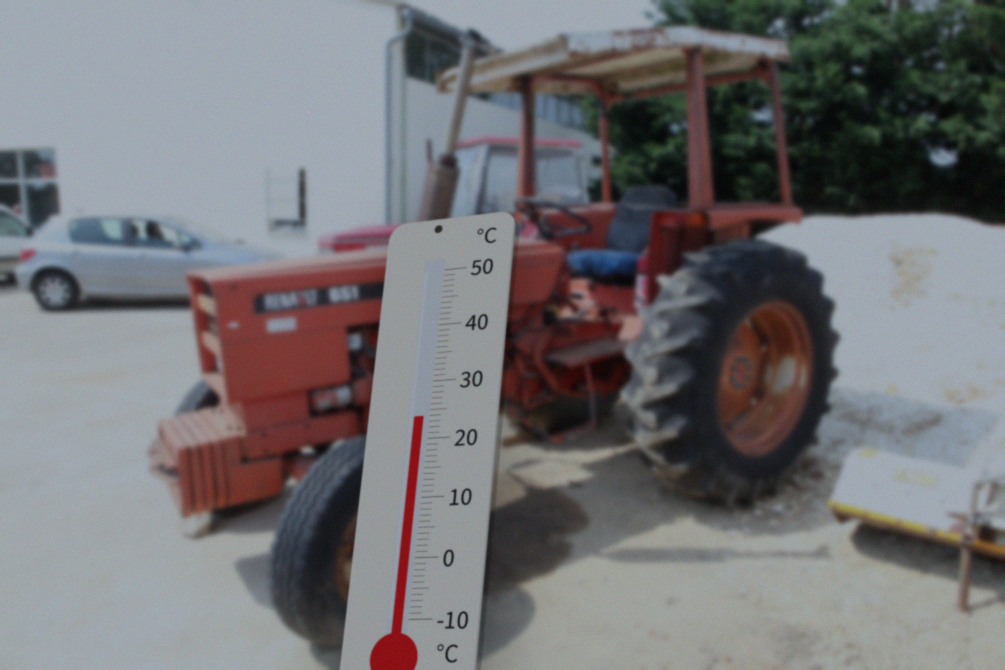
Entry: 24 °C
